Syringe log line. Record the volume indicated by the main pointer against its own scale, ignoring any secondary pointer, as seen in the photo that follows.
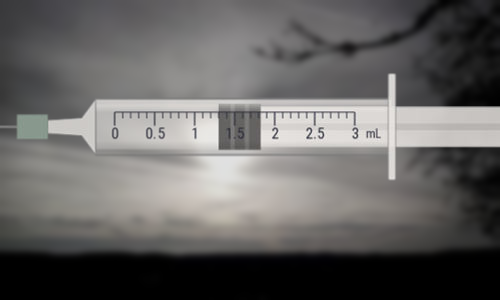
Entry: 1.3 mL
